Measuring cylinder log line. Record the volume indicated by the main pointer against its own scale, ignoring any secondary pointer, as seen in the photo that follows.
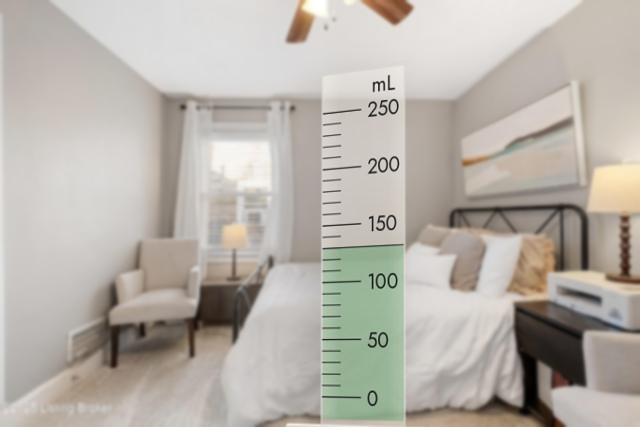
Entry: 130 mL
